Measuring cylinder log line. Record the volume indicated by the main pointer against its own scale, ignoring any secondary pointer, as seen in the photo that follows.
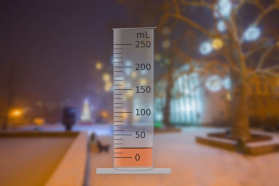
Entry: 20 mL
